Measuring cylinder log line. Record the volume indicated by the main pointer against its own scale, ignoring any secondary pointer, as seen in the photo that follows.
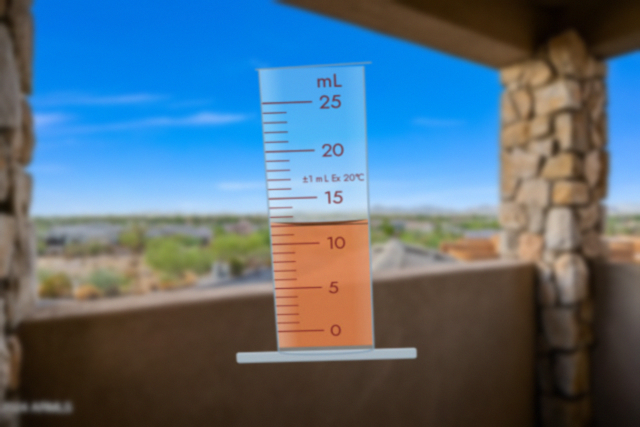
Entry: 12 mL
